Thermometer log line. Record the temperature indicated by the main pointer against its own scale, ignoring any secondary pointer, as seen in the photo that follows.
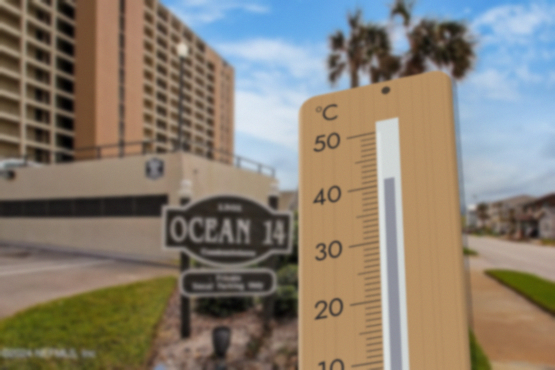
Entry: 41 °C
